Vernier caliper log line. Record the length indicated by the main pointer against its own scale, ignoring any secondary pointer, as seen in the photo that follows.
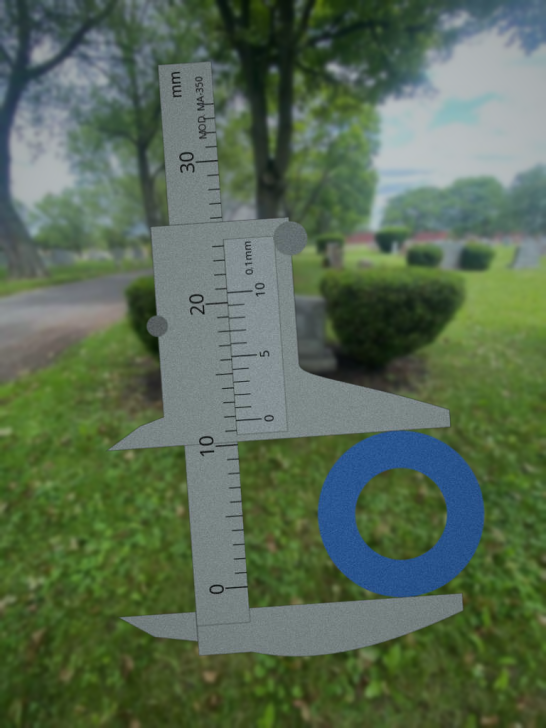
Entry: 11.7 mm
